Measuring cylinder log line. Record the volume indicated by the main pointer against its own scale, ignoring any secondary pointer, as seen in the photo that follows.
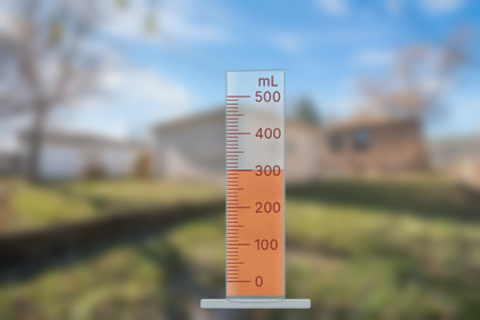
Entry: 300 mL
